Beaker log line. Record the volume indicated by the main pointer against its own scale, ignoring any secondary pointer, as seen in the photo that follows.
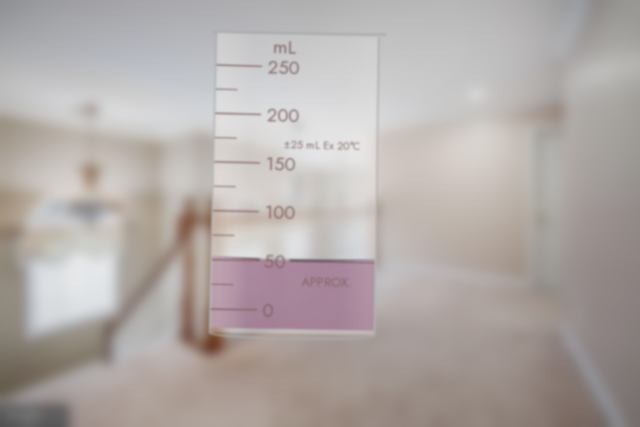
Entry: 50 mL
